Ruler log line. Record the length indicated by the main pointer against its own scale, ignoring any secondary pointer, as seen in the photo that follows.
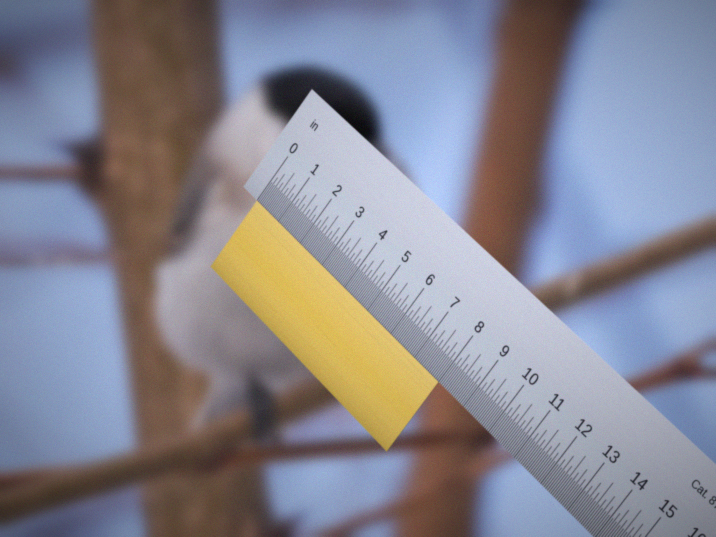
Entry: 8 in
